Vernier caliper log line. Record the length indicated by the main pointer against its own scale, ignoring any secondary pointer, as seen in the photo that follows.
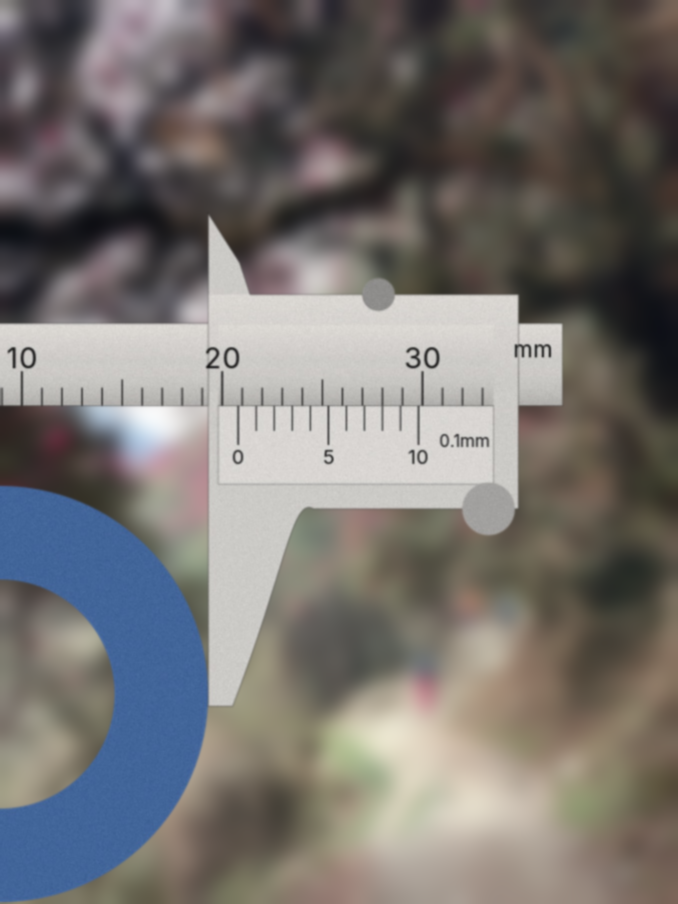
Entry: 20.8 mm
